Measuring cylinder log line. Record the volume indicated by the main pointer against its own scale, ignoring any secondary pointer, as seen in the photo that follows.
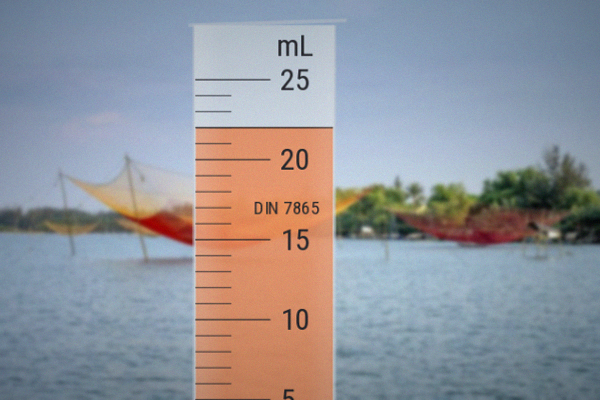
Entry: 22 mL
